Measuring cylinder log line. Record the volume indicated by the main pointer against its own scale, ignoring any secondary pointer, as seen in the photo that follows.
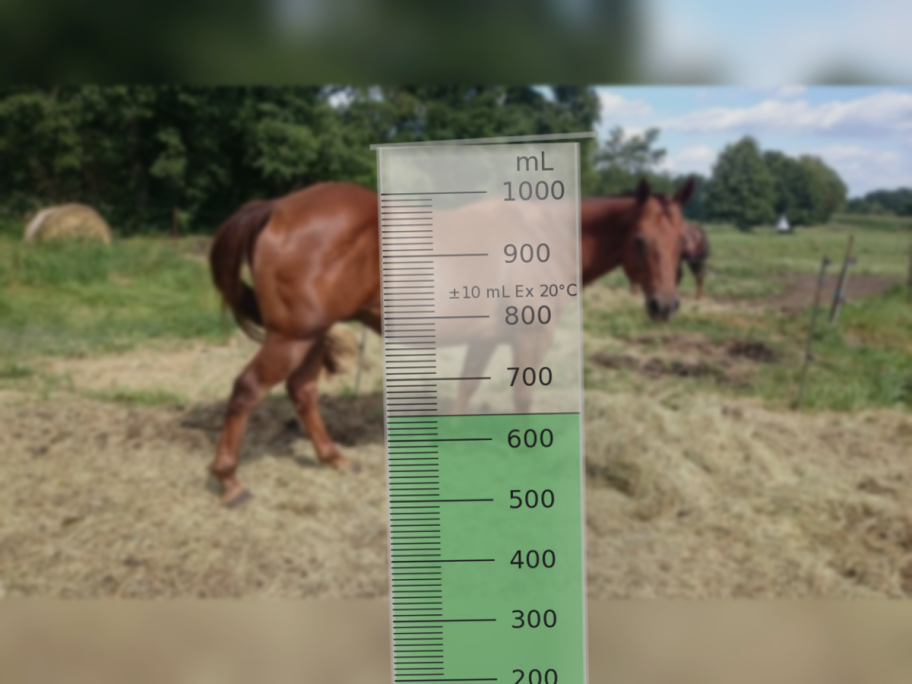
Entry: 640 mL
